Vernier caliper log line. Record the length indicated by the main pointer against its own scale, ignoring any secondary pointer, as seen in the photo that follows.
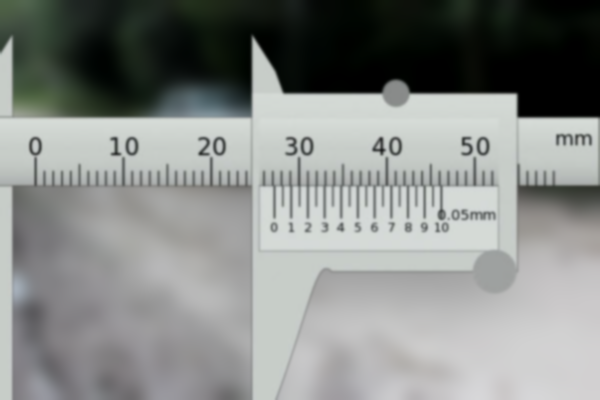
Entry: 27.2 mm
